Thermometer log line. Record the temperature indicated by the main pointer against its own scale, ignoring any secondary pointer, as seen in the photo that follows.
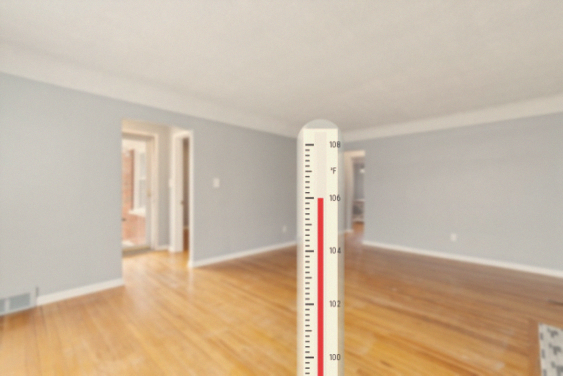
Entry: 106 °F
